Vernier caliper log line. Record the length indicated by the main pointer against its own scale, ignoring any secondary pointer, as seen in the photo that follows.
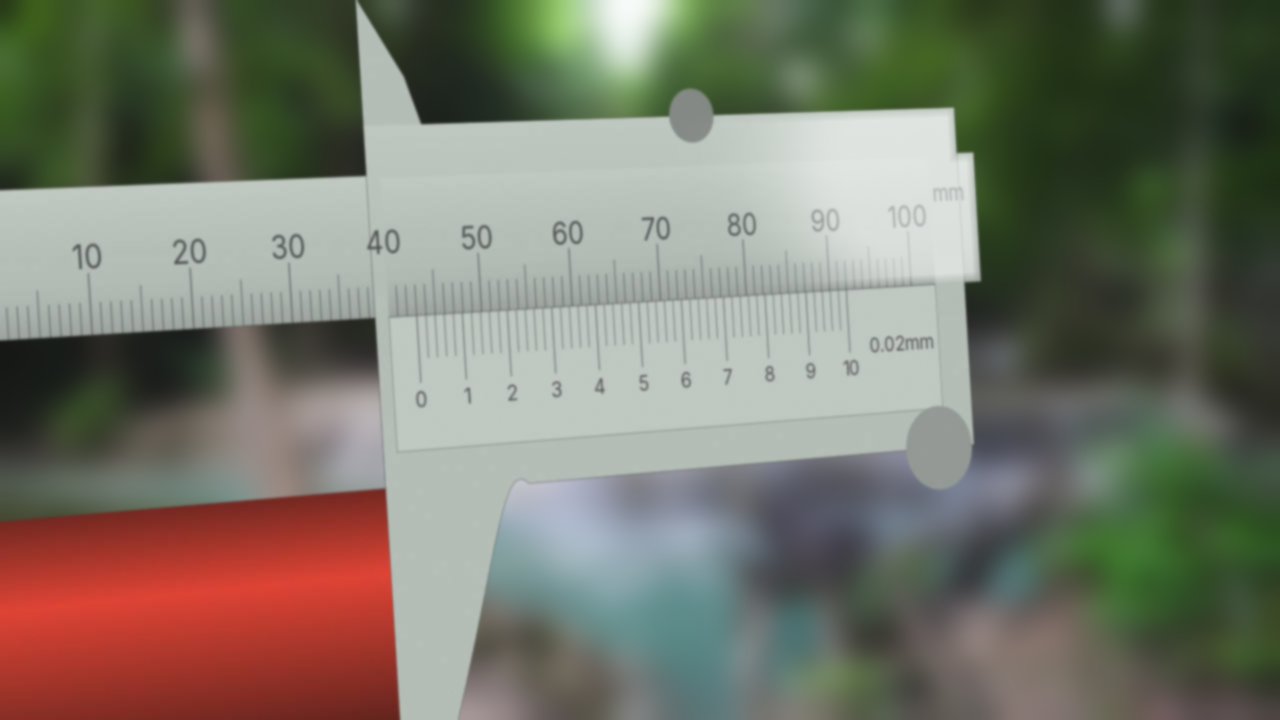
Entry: 43.0 mm
